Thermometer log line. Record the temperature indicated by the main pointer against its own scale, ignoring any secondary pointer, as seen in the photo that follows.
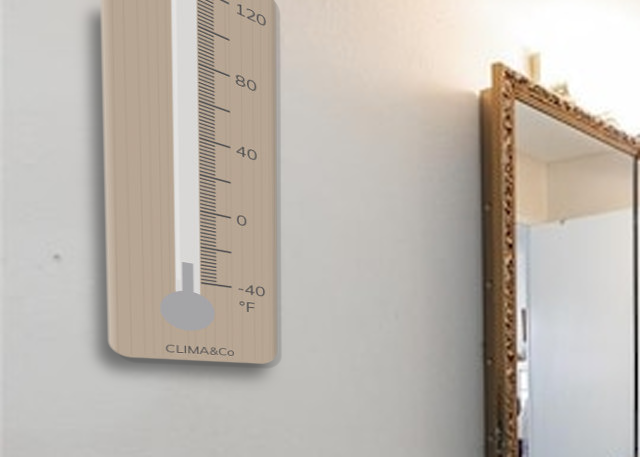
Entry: -30 °F
